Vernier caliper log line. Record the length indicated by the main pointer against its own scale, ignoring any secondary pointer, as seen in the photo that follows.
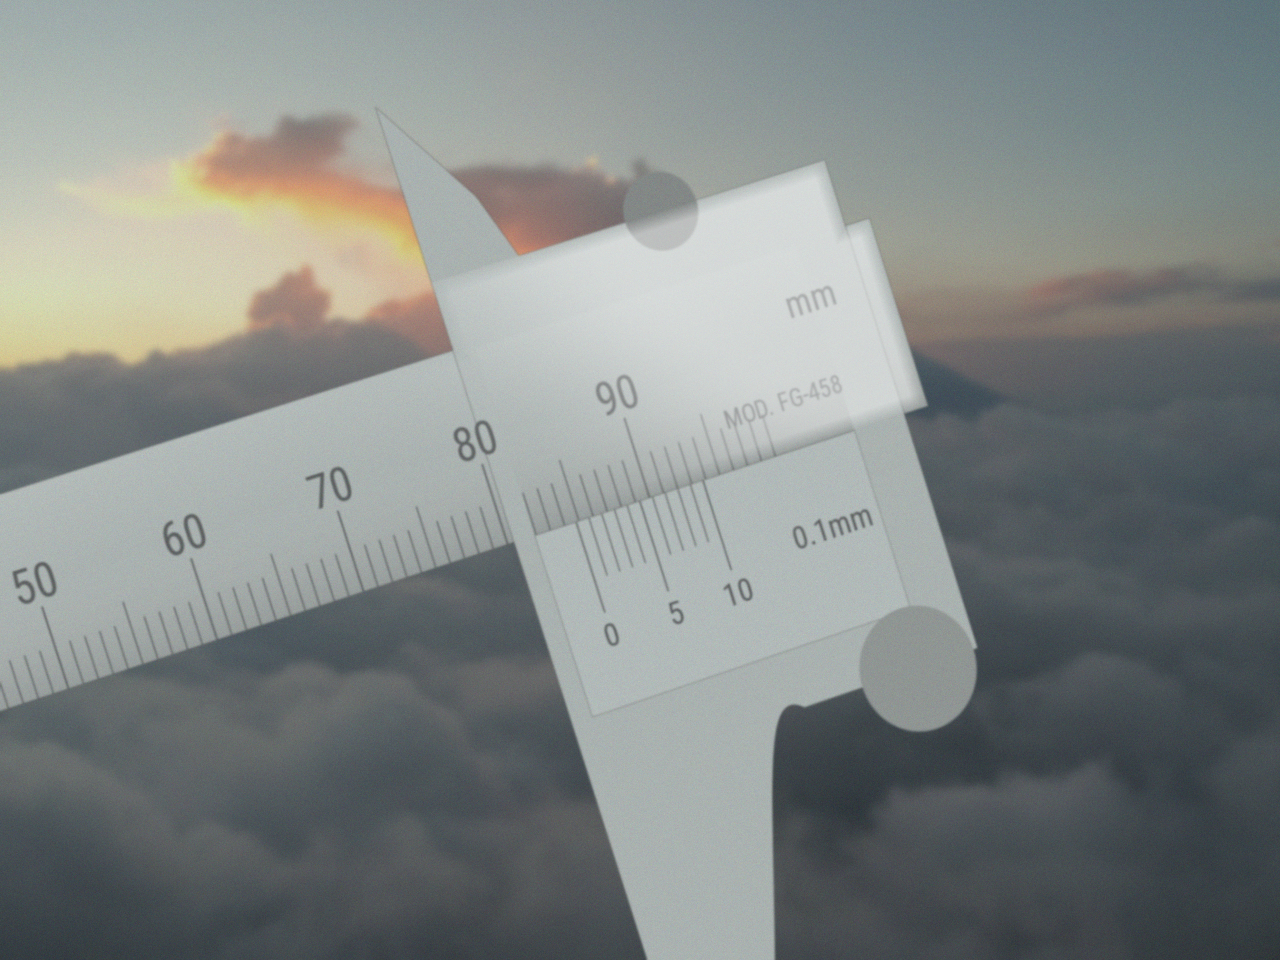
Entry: 84.8 mm
